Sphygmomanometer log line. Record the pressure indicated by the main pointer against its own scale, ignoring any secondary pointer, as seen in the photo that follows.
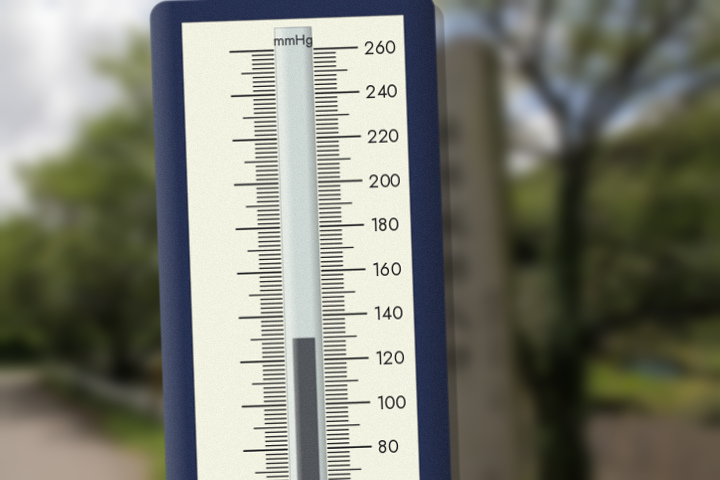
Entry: 130 mmHg
